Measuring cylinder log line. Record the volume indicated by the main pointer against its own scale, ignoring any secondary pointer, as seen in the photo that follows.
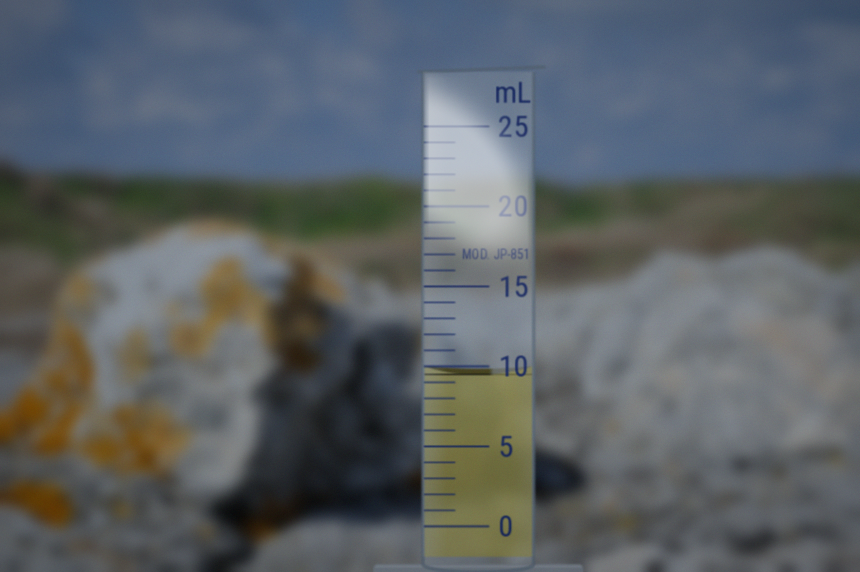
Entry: 9.5 mL
